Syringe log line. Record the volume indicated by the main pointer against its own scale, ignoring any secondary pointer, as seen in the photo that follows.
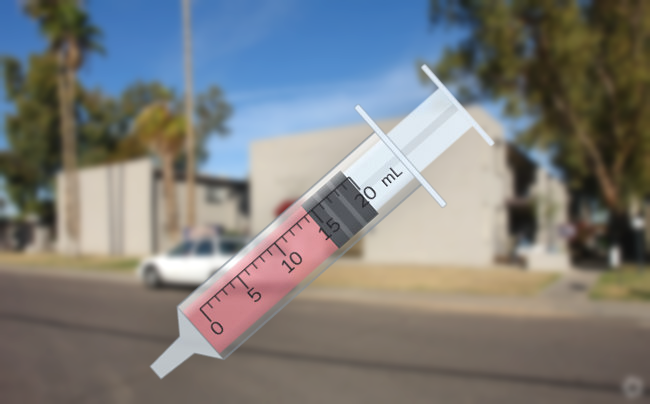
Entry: 14.5 mL
